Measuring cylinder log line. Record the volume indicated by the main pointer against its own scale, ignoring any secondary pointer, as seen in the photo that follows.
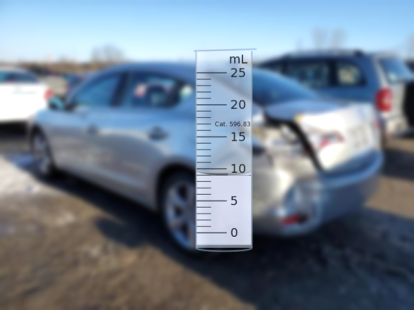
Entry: 9 mL
